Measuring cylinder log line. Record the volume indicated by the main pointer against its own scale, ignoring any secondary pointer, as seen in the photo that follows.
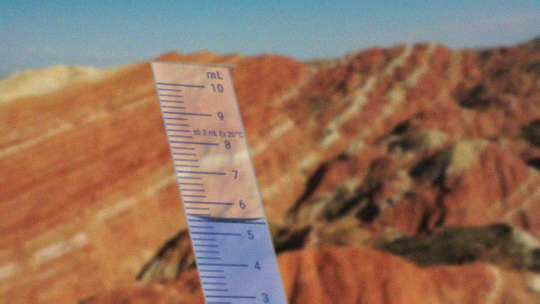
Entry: 5.4 mL
